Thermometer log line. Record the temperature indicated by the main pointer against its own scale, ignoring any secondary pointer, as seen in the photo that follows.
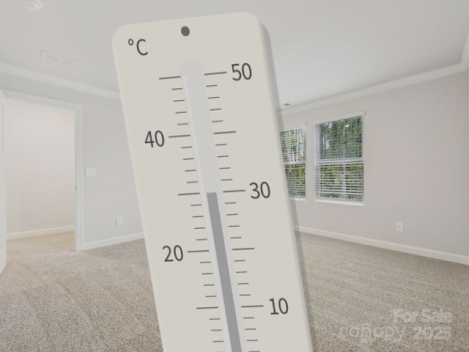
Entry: 30 °C
